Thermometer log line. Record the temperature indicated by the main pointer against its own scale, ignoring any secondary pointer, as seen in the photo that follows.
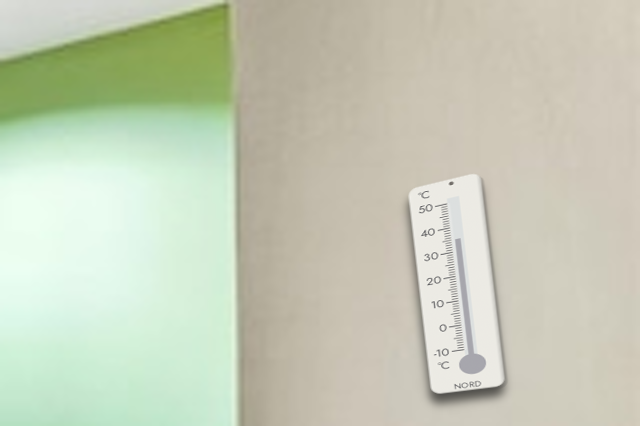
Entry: 35 °C
